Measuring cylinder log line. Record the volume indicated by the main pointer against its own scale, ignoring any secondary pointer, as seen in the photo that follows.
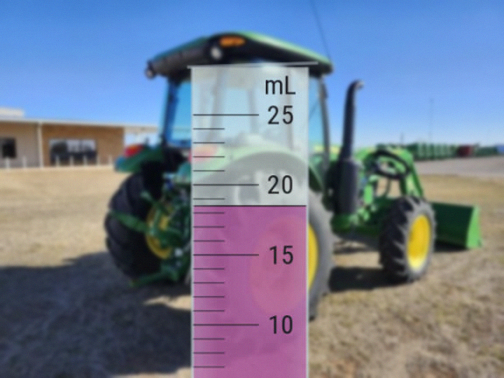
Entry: 18.5 mL
